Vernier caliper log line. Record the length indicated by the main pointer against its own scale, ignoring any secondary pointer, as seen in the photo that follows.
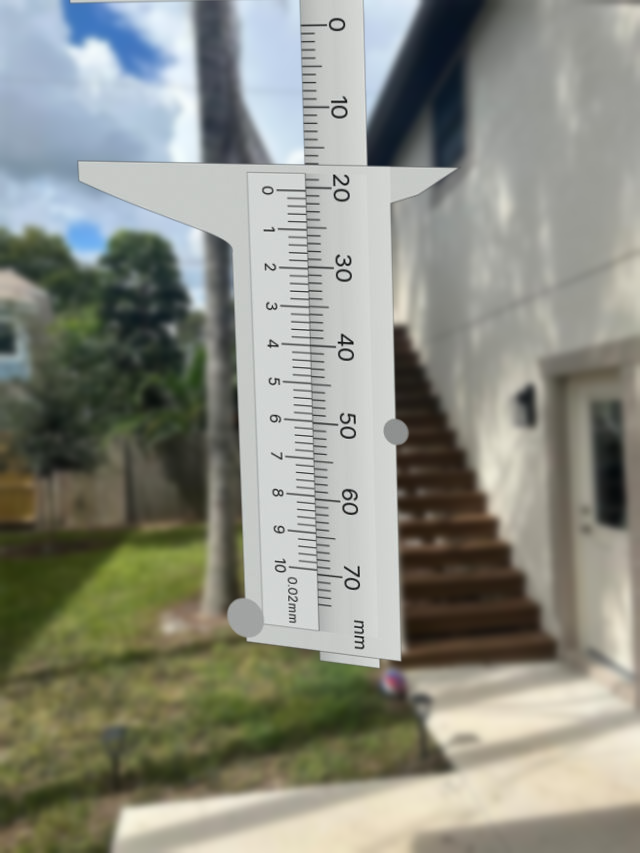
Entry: 20.4 mm
